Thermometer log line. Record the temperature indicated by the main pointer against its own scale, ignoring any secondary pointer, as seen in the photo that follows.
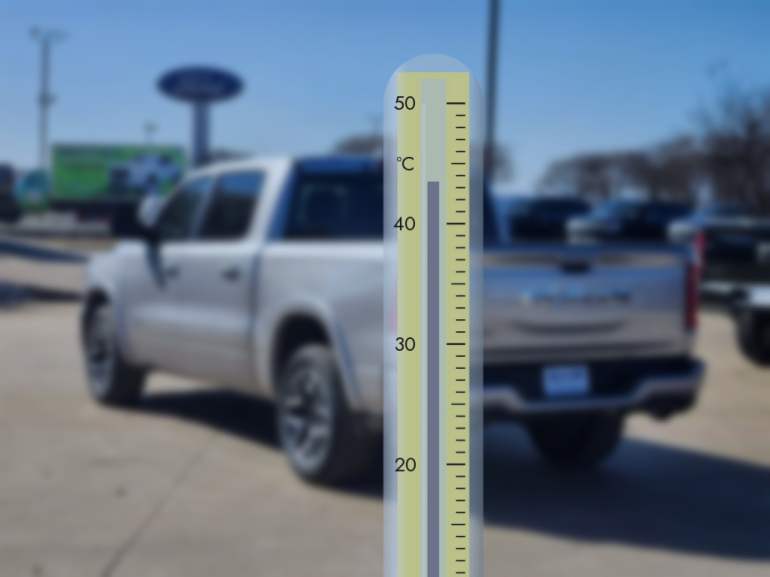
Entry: 43.5 °C
